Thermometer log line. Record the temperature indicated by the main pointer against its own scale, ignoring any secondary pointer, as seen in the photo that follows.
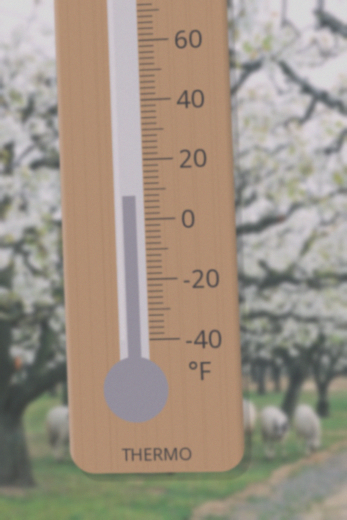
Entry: 8 °F
